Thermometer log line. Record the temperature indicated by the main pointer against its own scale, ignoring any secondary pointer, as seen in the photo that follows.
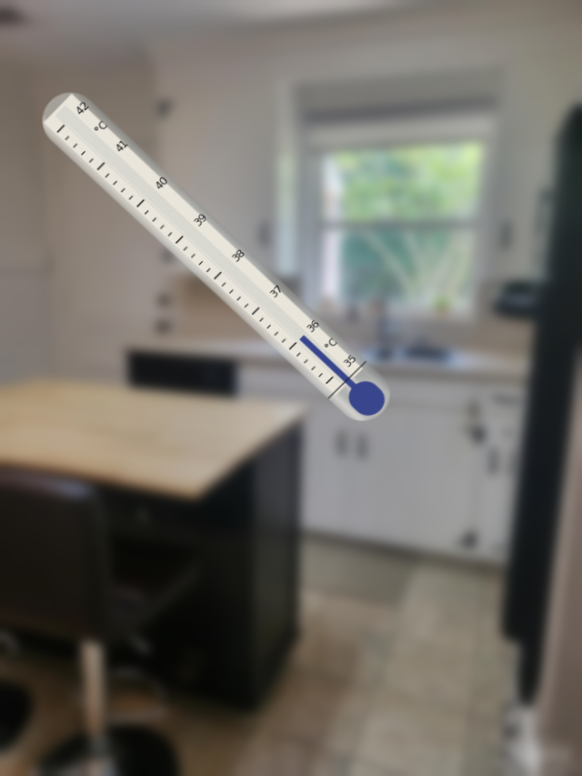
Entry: 36 °C
